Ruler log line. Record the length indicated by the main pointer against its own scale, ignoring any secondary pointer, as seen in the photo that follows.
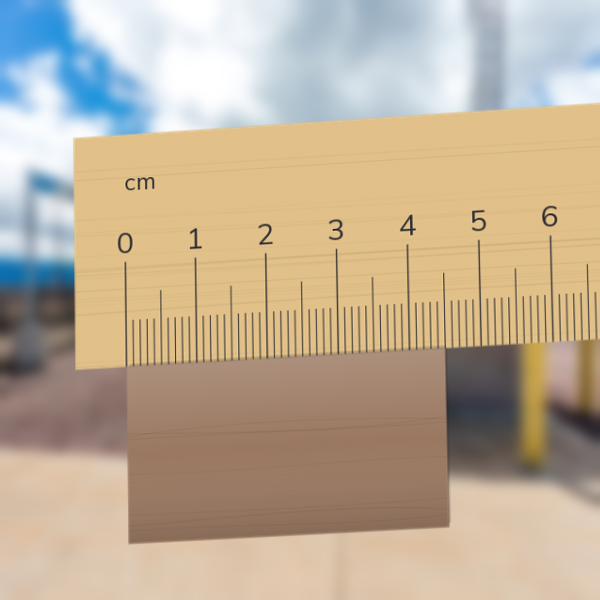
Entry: 4.5 cm
